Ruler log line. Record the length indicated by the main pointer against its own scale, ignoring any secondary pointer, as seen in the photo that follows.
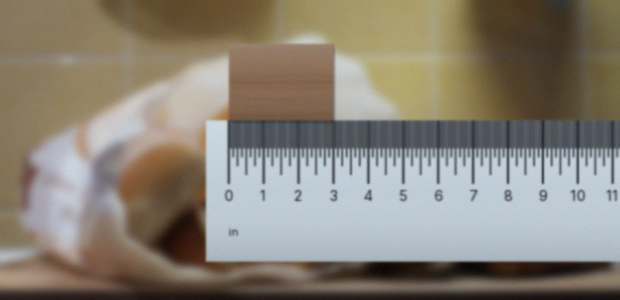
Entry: 3 in
